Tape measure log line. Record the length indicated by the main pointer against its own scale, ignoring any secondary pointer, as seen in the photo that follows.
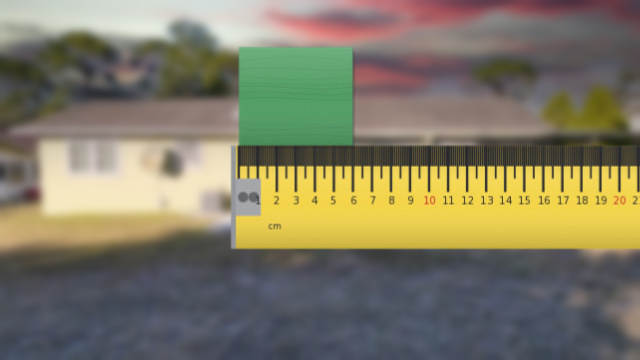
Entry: 6 cm
